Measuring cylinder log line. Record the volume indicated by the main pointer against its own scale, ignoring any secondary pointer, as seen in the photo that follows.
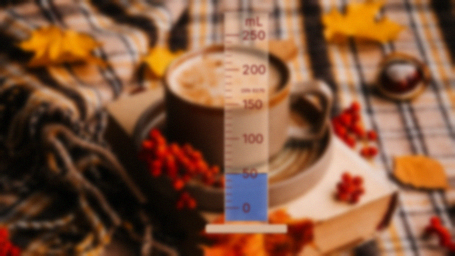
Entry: 50 mL
